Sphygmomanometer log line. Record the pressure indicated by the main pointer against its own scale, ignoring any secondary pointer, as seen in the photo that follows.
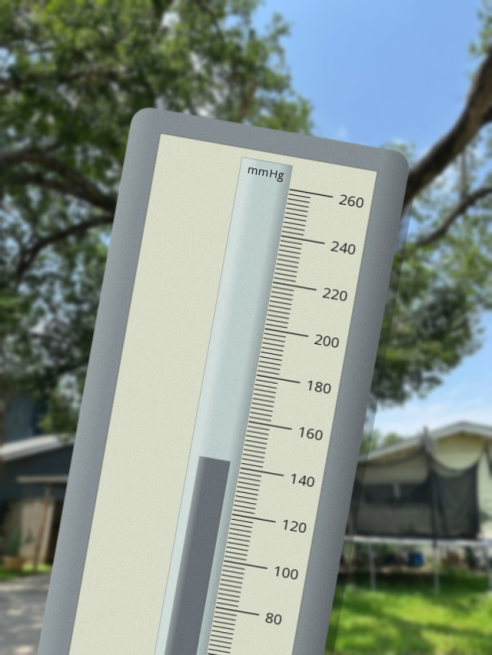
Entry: 142 mmHg
